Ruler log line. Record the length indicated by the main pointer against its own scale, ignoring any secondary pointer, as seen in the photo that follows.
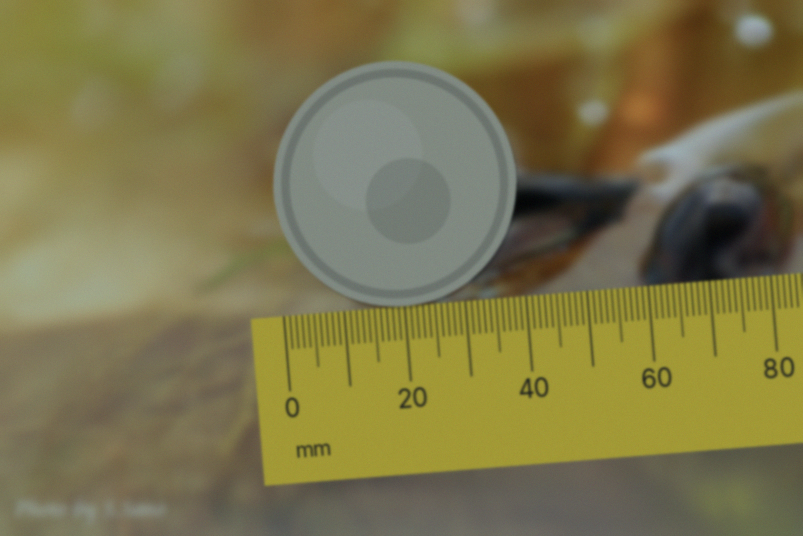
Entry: 40 mm
